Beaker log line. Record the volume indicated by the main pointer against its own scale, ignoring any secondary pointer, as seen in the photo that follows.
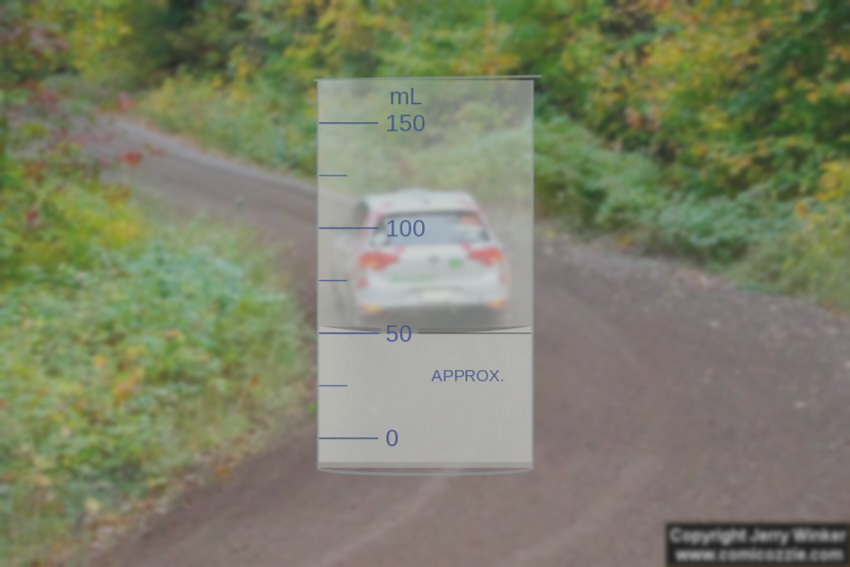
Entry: 50 mL
